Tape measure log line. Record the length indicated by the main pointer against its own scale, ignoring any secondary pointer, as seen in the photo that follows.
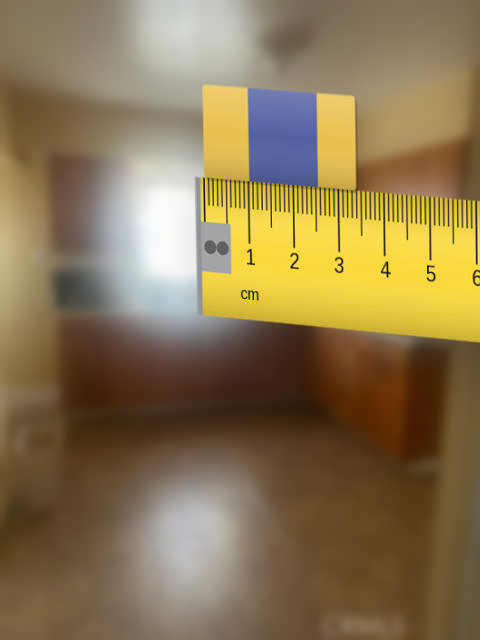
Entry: 3.4 cm
